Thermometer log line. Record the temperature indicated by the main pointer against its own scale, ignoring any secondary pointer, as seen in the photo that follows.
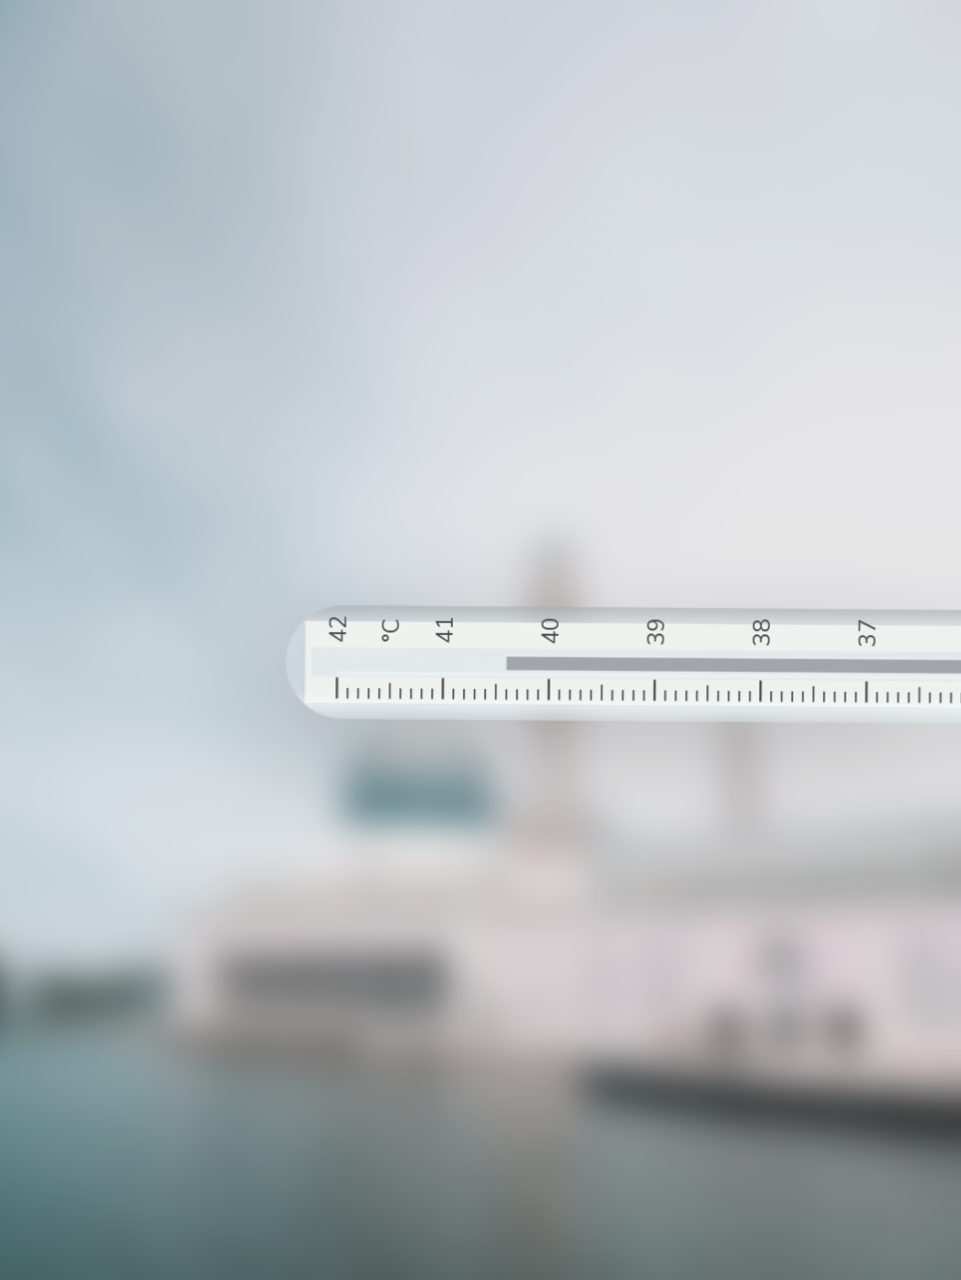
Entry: 40.4 °C
